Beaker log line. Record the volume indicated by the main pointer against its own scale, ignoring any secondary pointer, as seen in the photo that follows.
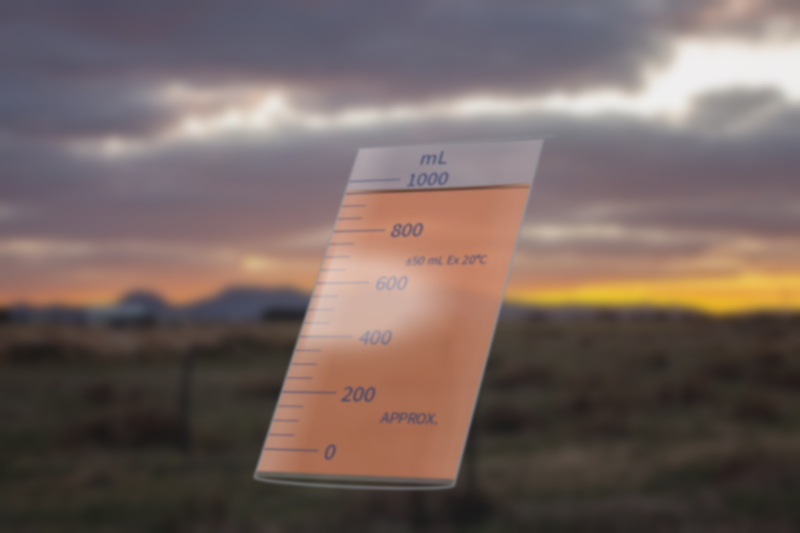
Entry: 950 mL
